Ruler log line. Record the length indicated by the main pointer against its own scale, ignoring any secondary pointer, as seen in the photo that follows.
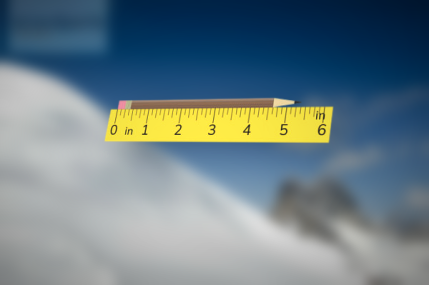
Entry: 5.375 in
